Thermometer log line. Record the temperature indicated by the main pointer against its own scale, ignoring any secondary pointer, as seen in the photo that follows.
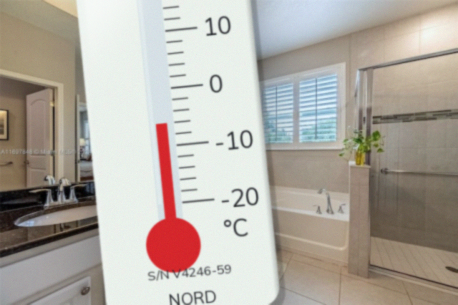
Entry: -6 °C
